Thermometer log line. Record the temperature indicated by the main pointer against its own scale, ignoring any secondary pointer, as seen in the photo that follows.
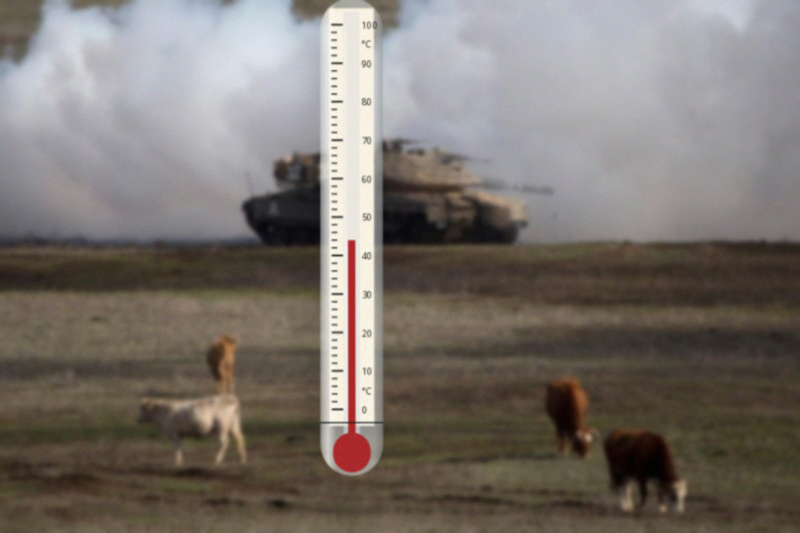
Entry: 44 °C
